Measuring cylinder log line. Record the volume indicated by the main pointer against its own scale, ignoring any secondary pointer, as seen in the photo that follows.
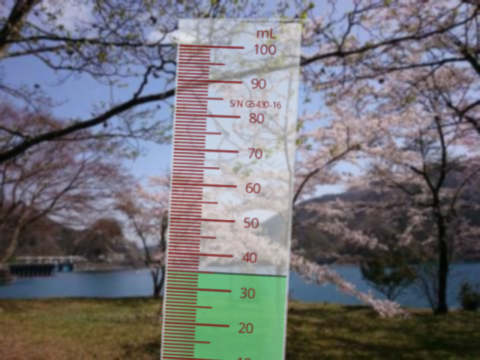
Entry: 35 mL
